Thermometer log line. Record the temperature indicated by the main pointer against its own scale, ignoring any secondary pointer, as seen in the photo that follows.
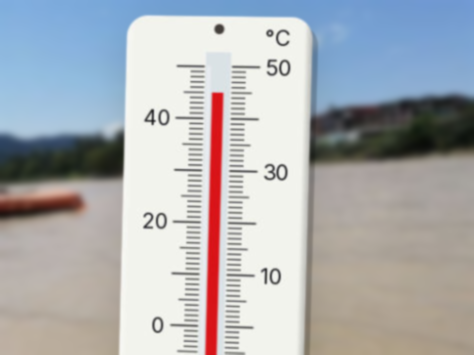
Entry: 45 °C
